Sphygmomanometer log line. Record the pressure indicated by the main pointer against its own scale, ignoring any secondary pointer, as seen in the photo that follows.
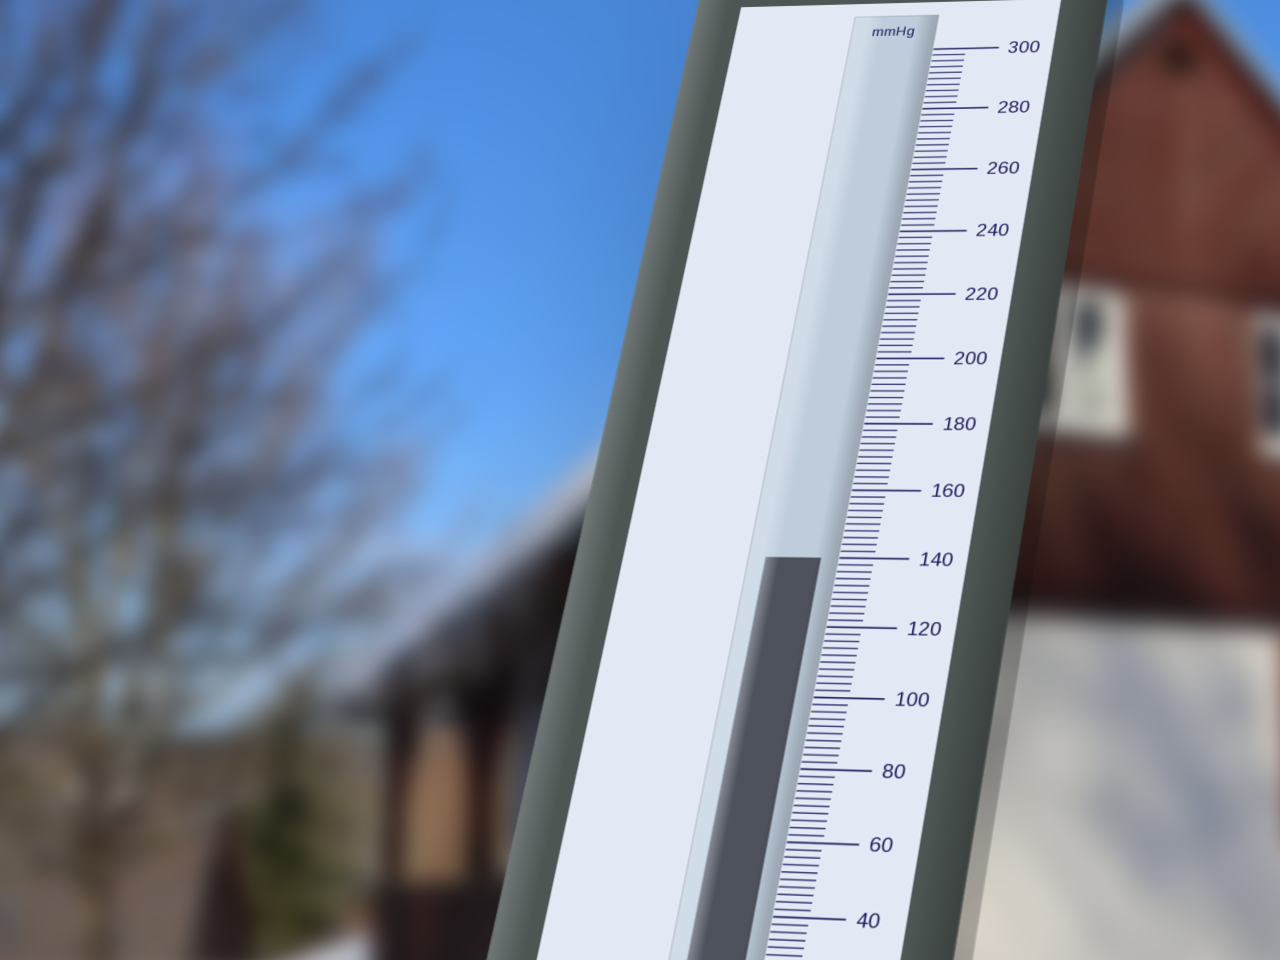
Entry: 140 mmHg
